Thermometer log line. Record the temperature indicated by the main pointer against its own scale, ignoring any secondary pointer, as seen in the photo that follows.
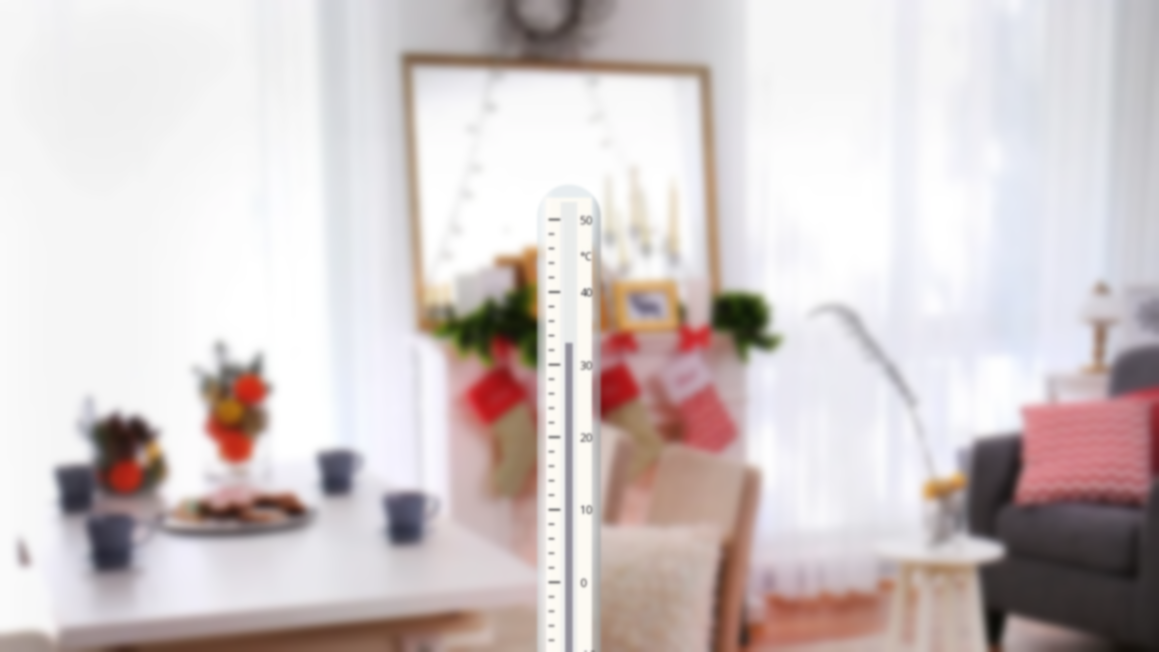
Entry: 33 °C
